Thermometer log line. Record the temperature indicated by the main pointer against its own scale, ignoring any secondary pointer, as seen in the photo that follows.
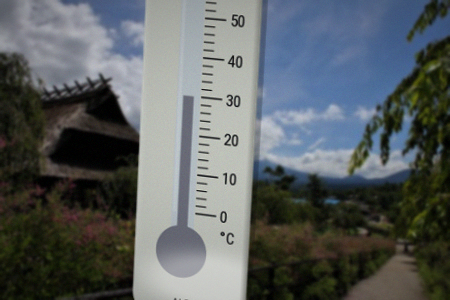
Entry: 30 °C
